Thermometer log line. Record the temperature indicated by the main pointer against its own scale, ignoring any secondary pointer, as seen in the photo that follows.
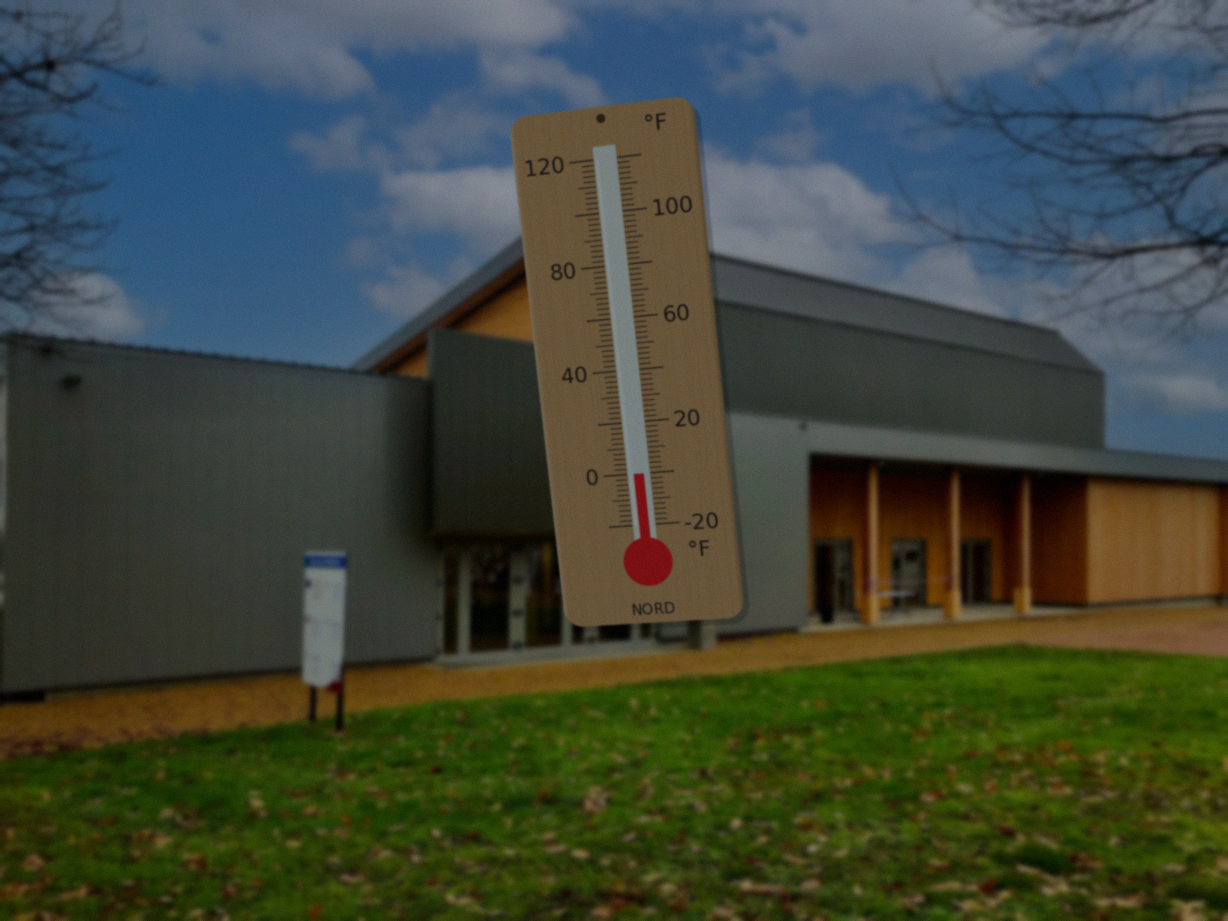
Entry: 0 °F
